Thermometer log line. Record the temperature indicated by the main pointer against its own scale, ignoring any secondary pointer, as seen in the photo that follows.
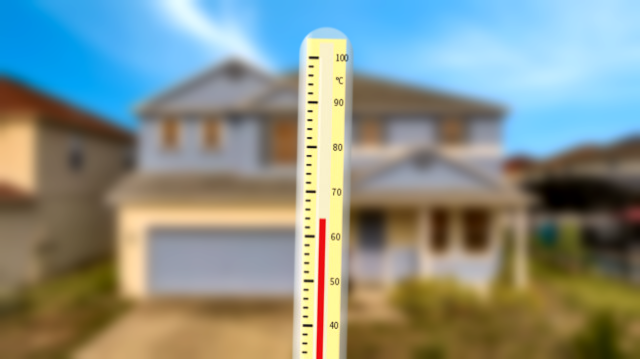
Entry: 64 °C
